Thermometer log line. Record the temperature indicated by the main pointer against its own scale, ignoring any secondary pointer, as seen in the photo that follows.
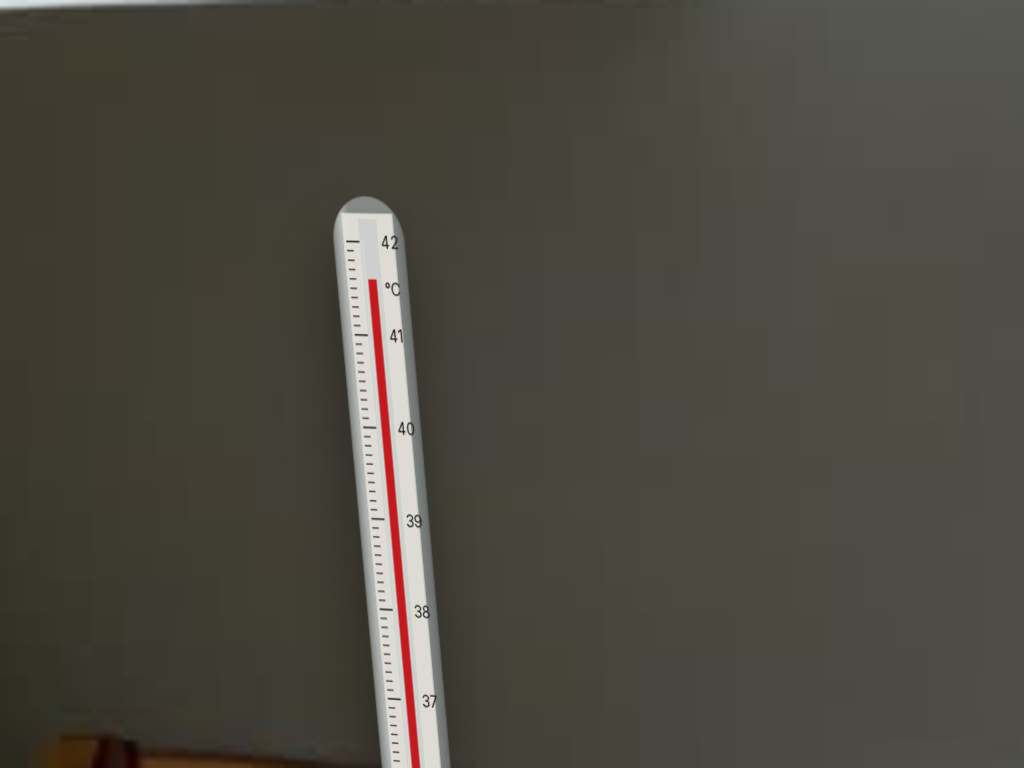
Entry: 41.6 °C
